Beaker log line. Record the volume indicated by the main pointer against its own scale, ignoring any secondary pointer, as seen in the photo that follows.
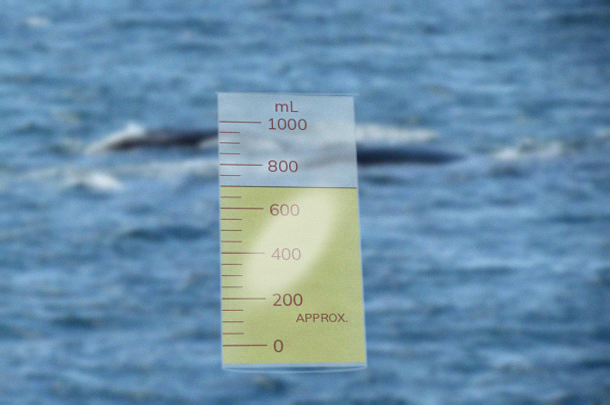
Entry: 700 mL
